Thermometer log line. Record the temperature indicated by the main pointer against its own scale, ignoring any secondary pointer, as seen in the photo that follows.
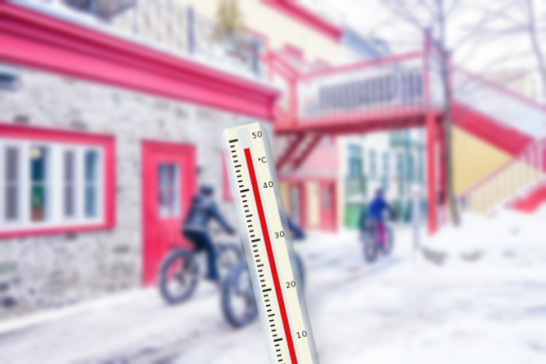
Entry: 48 °C
